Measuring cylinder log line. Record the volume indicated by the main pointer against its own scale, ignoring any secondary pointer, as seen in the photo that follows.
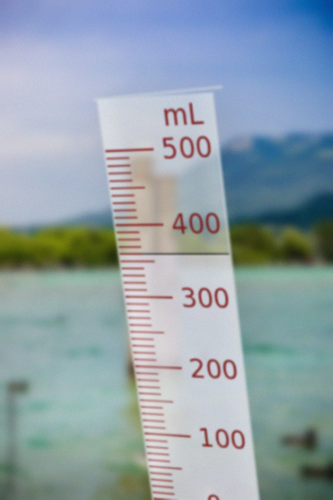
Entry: 360 mL
